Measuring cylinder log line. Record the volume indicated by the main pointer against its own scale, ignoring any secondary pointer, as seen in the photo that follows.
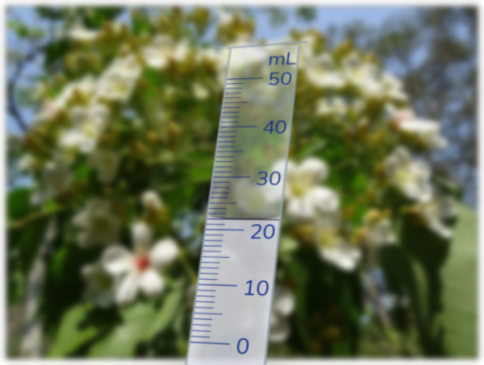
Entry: 22 mL
